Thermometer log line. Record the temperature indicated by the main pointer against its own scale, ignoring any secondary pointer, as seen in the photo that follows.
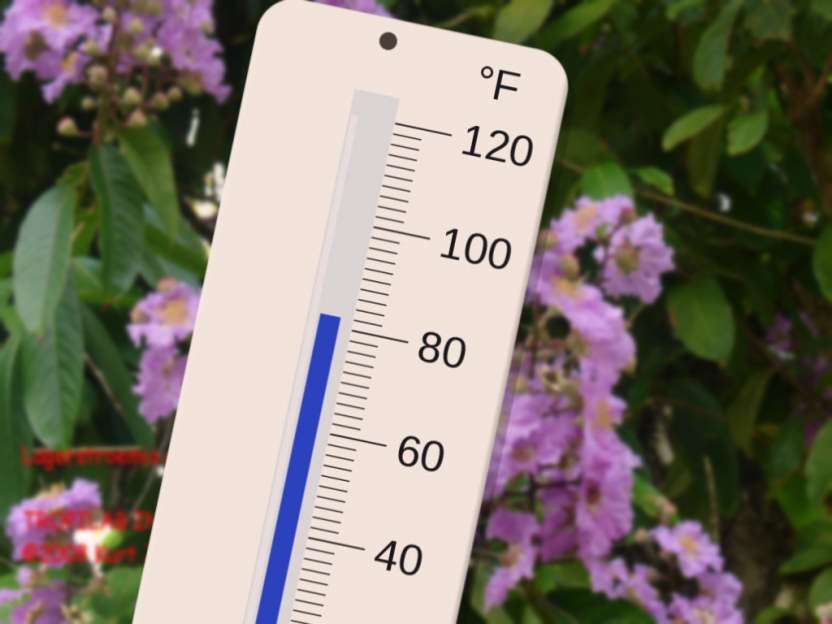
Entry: 82 °F
